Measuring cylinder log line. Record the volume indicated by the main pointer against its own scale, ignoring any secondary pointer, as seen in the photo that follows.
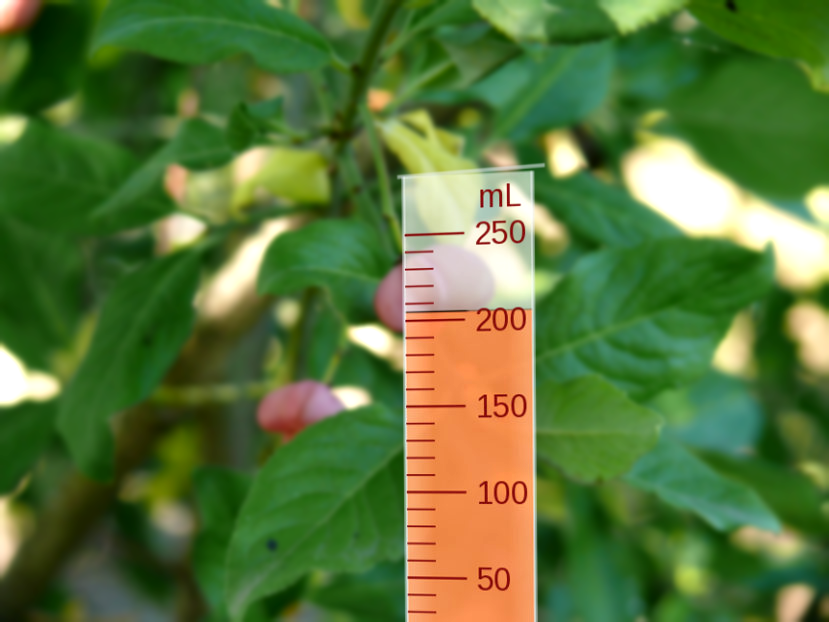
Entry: 205 mL
